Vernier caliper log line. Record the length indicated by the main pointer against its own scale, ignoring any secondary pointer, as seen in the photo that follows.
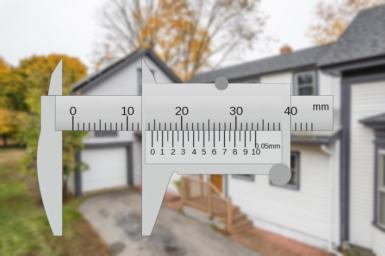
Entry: 14.6 mm
